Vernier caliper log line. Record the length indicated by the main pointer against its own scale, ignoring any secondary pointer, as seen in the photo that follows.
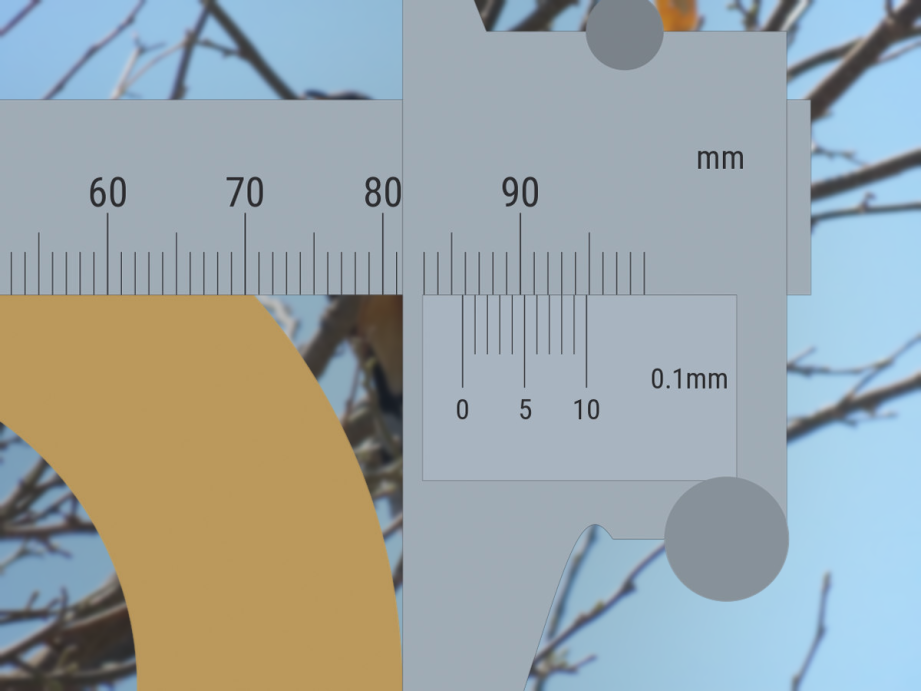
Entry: 85.8 mm
